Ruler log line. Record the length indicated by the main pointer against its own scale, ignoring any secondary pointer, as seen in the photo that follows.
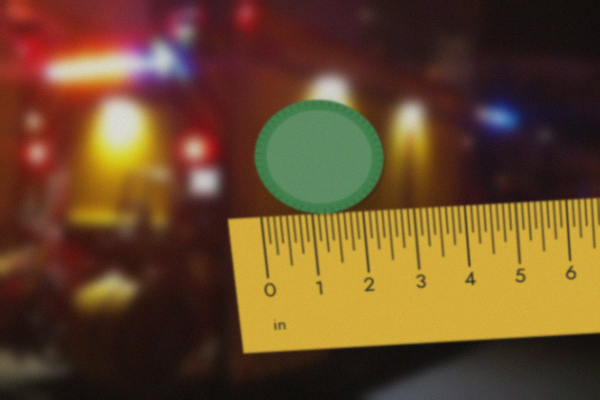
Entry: 2.5 in
